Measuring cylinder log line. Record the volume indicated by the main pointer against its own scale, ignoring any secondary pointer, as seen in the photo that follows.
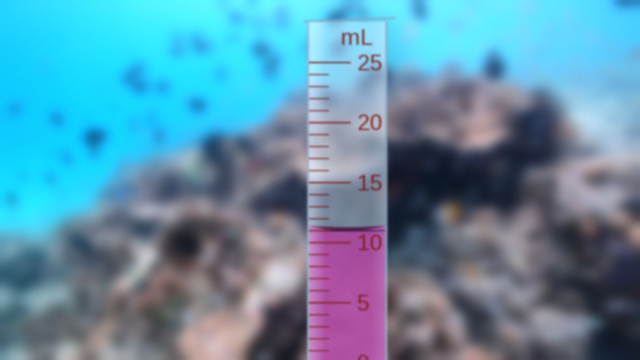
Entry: 11 mL
